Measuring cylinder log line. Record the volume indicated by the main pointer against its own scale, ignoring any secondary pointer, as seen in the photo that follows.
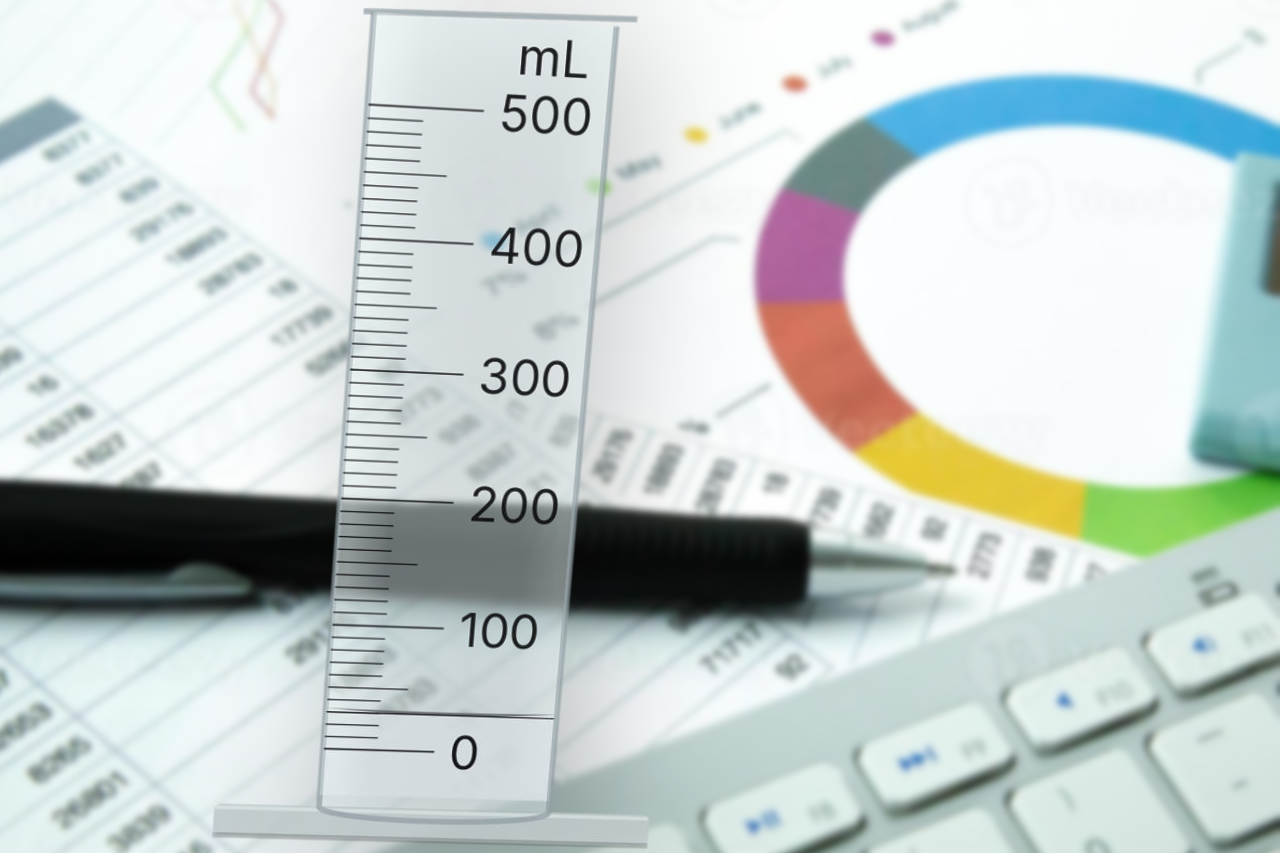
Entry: 30 mL
